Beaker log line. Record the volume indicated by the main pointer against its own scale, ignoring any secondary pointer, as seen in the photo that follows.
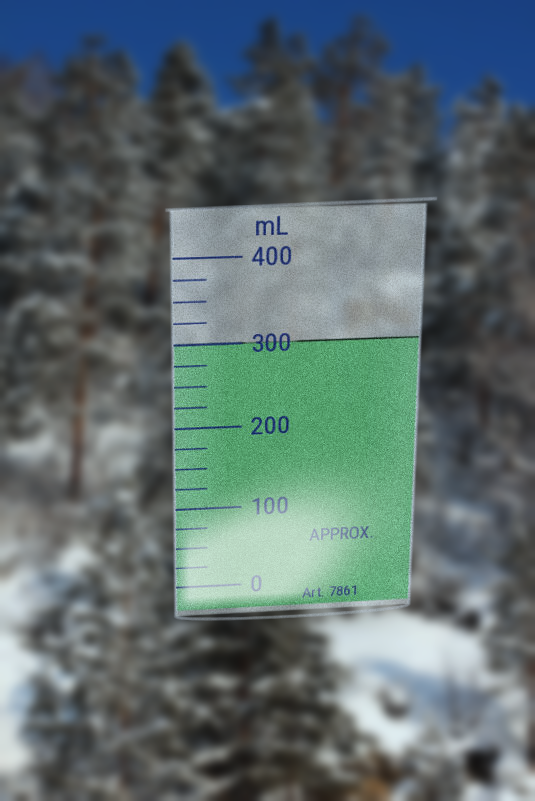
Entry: 300 mL
